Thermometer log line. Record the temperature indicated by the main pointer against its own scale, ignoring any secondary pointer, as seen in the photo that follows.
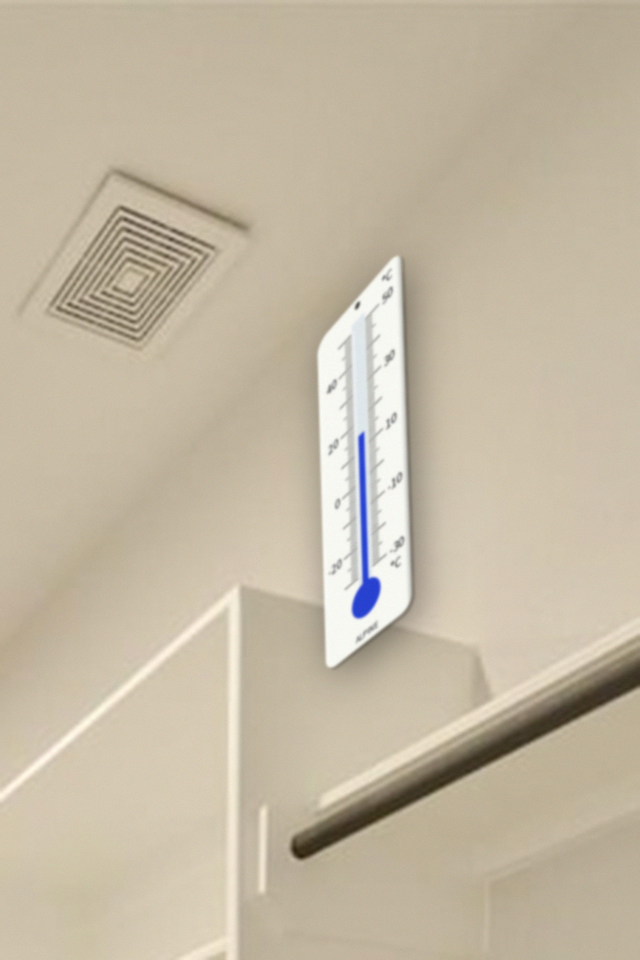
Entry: 15 °C
